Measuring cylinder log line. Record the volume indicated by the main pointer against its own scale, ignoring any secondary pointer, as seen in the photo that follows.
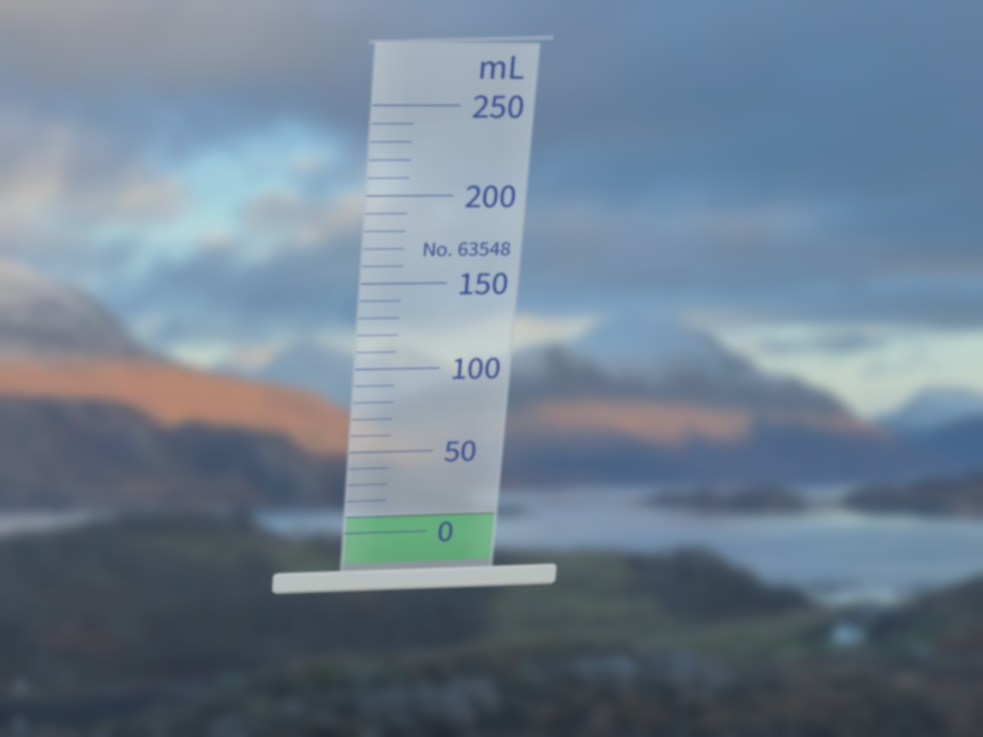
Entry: 10 mL
